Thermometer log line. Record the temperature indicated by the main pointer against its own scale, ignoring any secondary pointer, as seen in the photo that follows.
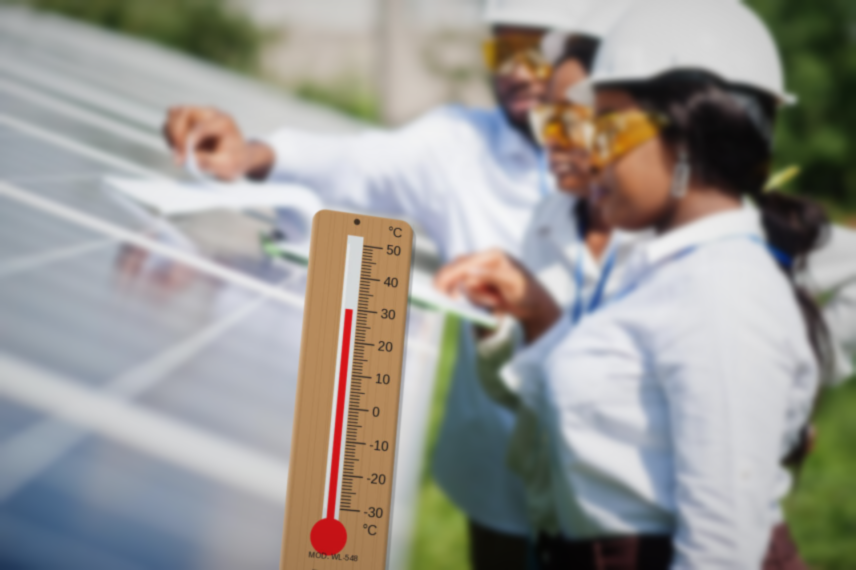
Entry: 30 °C
